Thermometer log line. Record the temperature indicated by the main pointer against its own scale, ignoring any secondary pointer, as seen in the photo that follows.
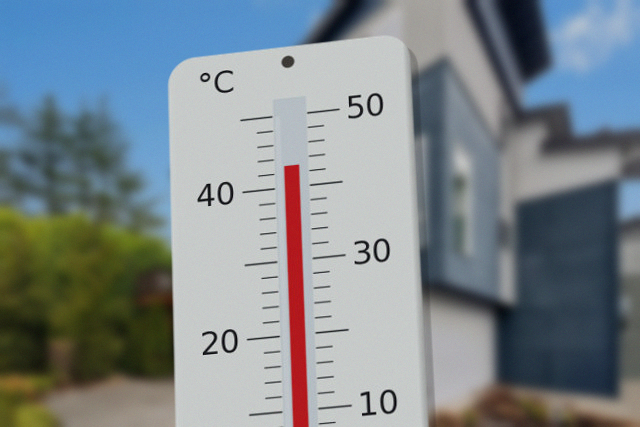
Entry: 43 °C
